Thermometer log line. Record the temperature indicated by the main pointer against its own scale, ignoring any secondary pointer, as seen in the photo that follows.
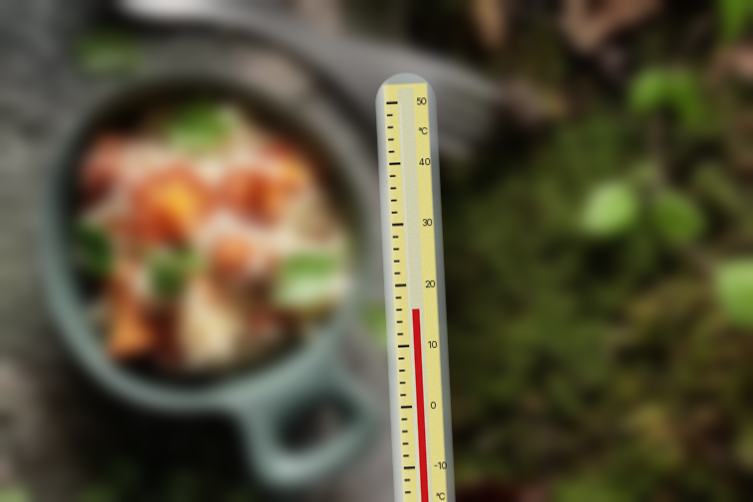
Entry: 16 °C
